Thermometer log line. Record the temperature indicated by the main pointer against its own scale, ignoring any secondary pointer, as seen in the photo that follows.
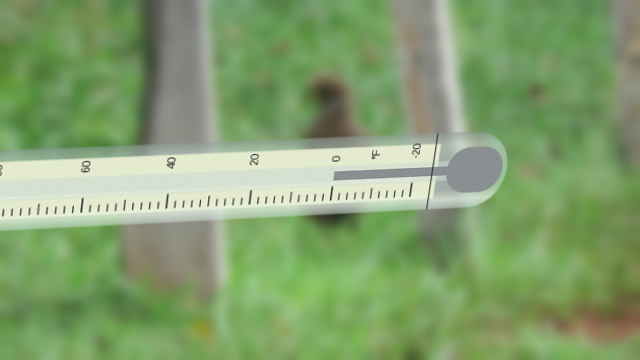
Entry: 0 °F
